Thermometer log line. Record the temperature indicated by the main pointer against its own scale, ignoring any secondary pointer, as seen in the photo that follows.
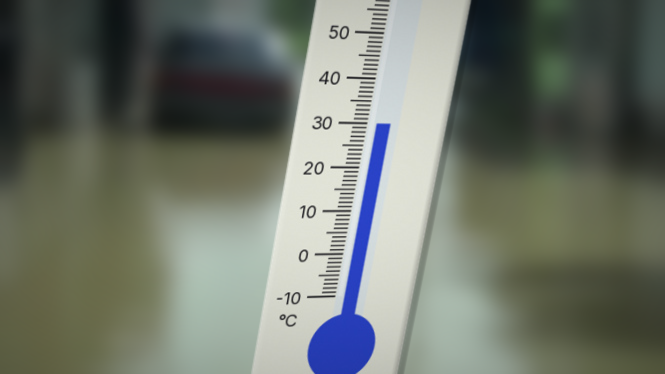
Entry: 30 °C
